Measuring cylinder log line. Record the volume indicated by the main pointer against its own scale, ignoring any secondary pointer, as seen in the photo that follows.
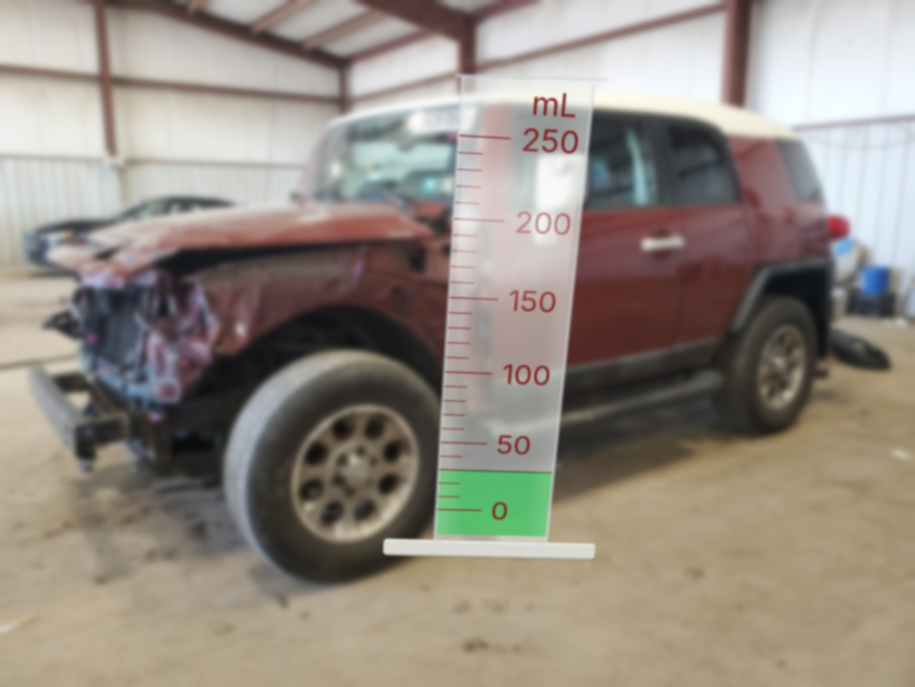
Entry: 30 mL
